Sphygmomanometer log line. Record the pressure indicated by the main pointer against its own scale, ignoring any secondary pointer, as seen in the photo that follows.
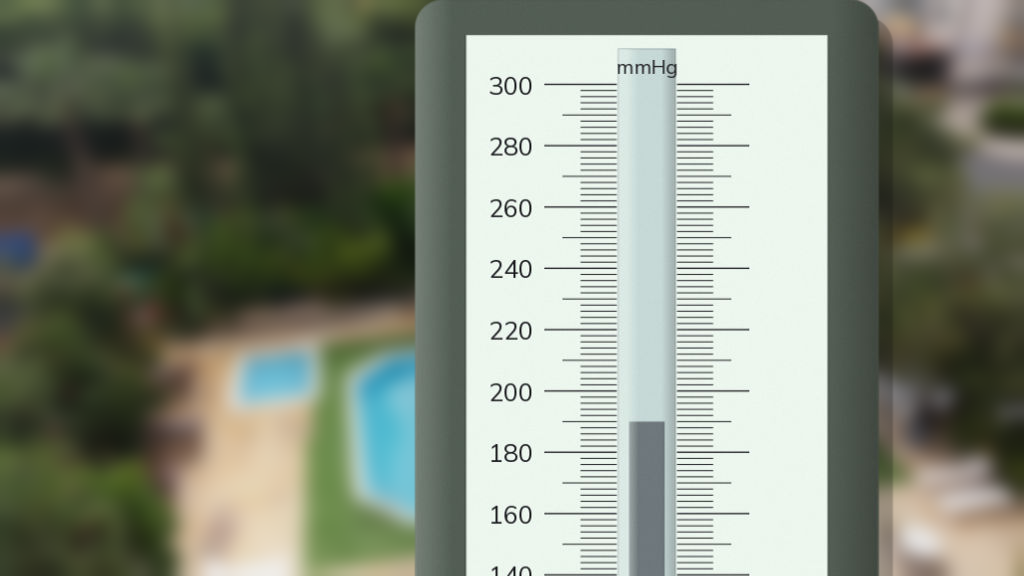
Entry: 190 mmHg
